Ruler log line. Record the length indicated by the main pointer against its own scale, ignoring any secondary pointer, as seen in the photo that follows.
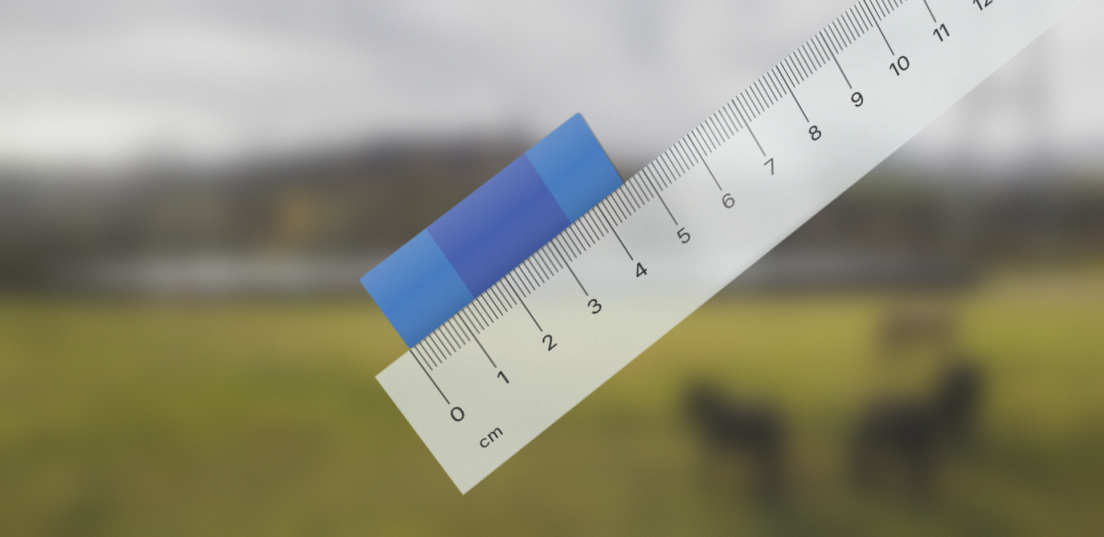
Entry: 4.6 cm
